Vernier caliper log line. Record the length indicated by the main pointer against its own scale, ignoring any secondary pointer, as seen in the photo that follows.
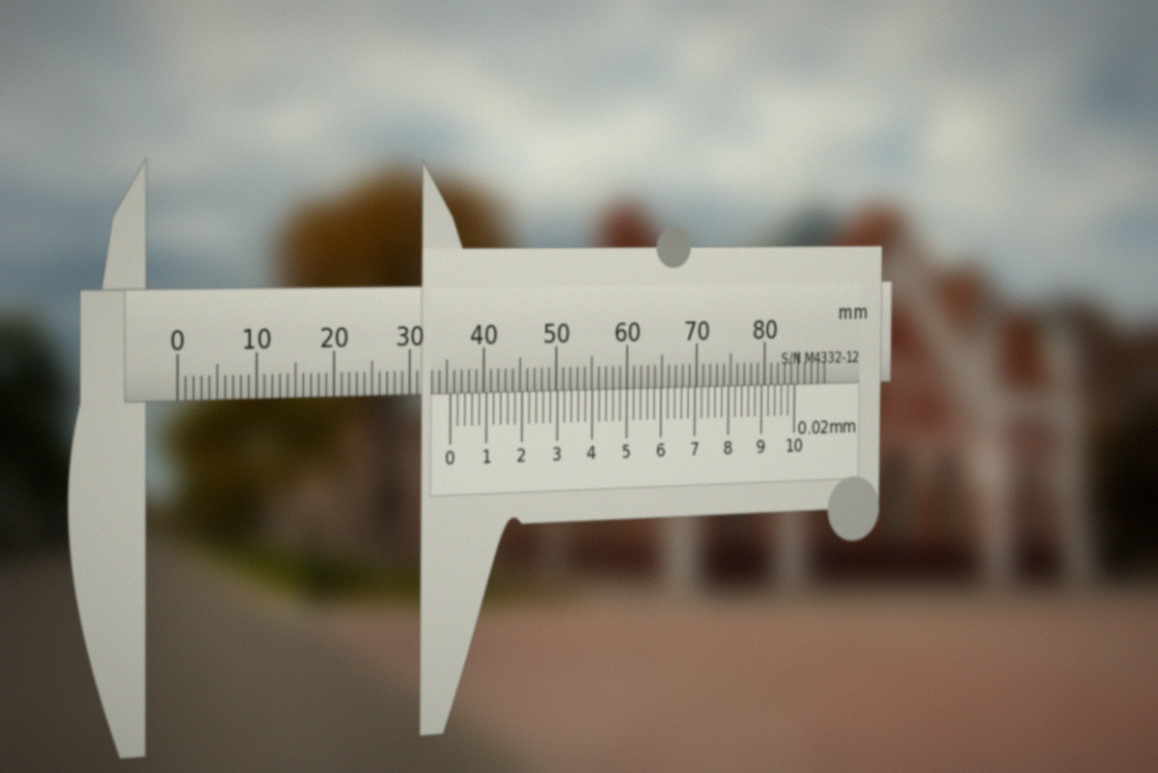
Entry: 35.5 mm
